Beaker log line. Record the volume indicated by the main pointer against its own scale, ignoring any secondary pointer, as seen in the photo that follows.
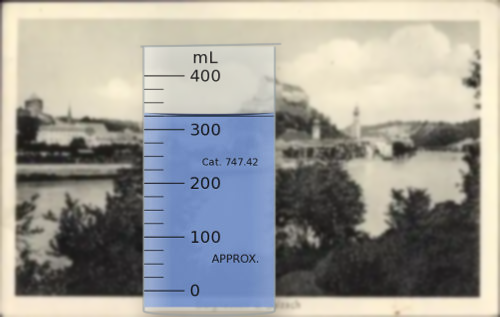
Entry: 325 mL
